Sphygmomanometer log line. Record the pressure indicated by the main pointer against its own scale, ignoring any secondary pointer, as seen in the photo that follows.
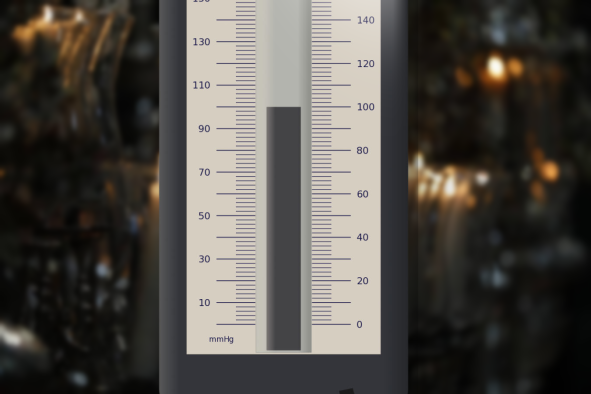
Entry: 100 mmHg
